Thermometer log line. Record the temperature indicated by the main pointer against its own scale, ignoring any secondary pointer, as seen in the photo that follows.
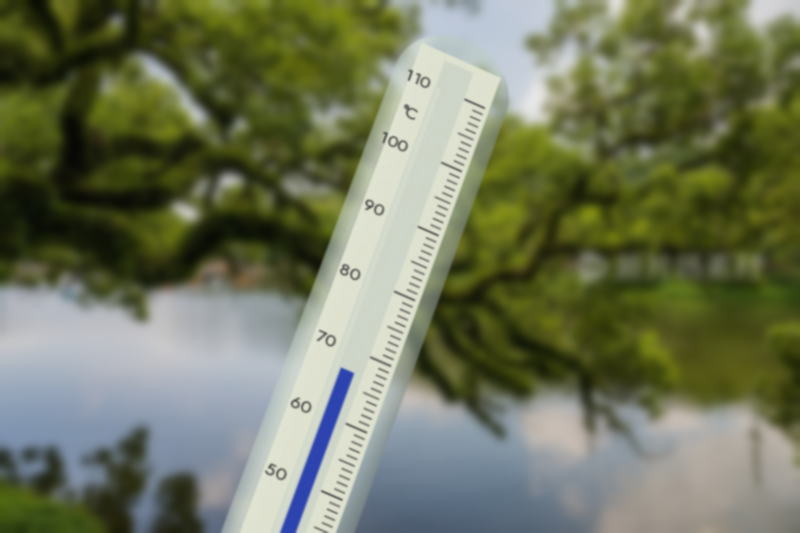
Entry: 67 °C
